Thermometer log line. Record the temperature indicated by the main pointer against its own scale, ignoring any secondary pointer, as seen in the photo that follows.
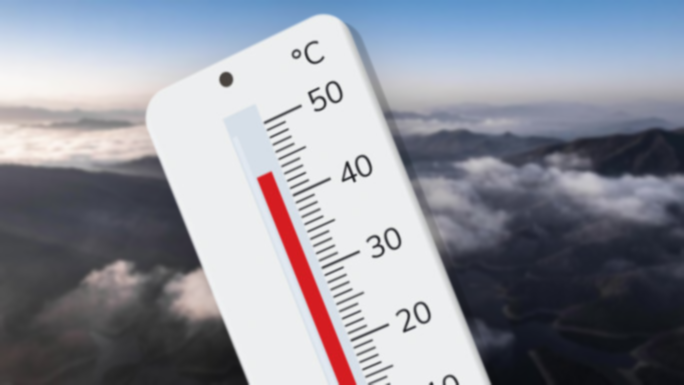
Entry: 44 °C
